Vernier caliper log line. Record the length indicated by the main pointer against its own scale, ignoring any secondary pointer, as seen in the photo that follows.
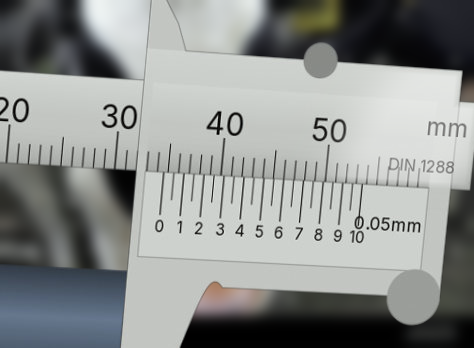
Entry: 34.6 mm
